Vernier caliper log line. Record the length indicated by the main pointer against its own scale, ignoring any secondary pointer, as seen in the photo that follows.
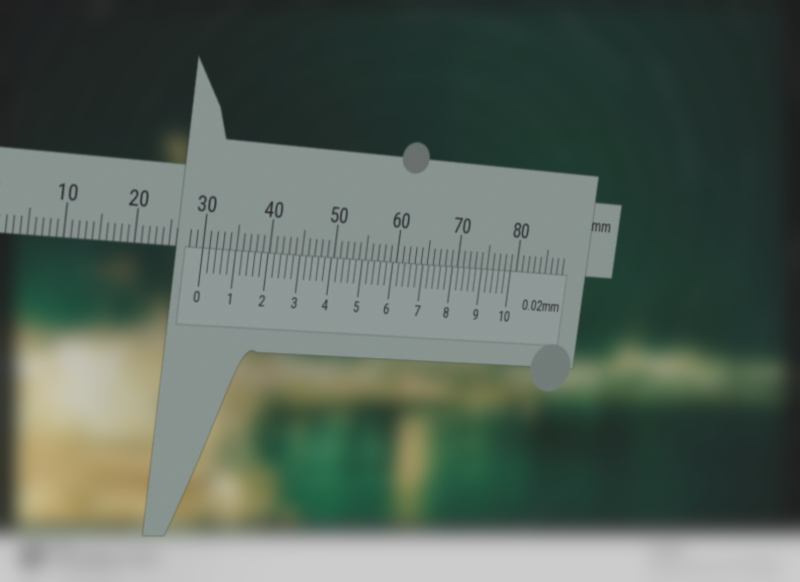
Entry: 30.0 mm
